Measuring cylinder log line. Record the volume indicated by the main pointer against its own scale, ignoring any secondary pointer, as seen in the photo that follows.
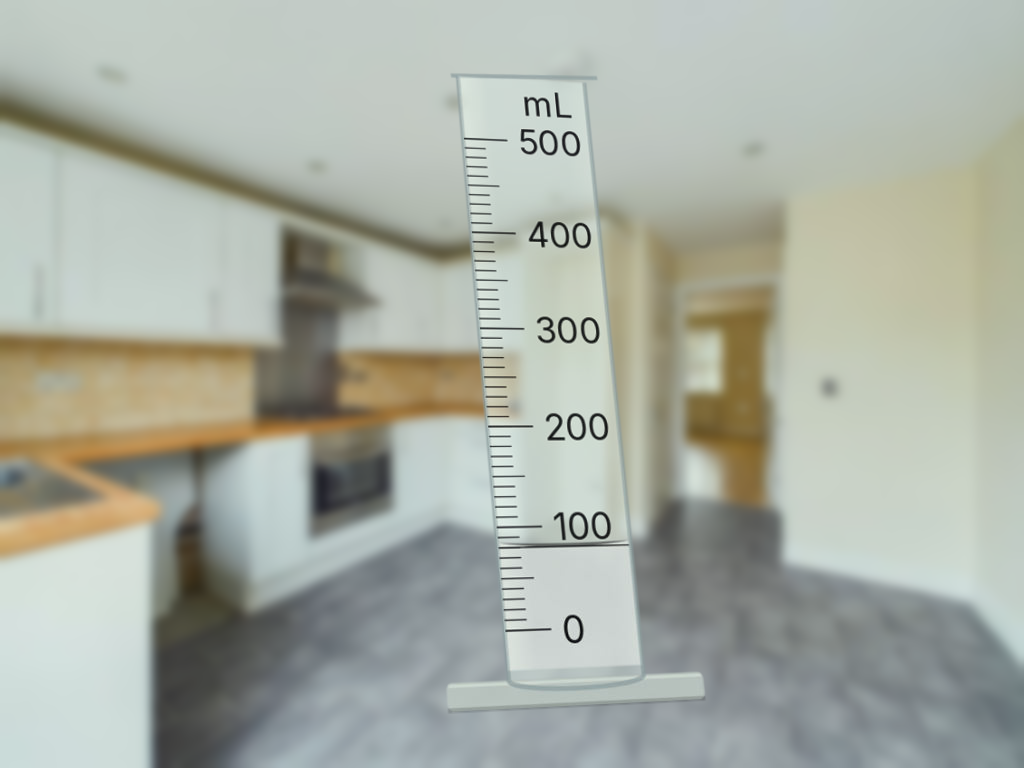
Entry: 80 mL
